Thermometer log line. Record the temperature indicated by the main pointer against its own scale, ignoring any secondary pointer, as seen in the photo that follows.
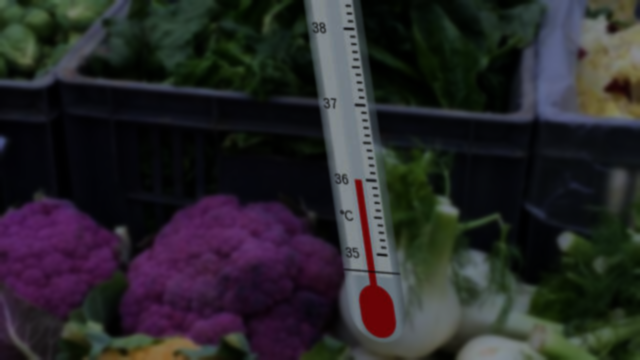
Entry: 36 °C
